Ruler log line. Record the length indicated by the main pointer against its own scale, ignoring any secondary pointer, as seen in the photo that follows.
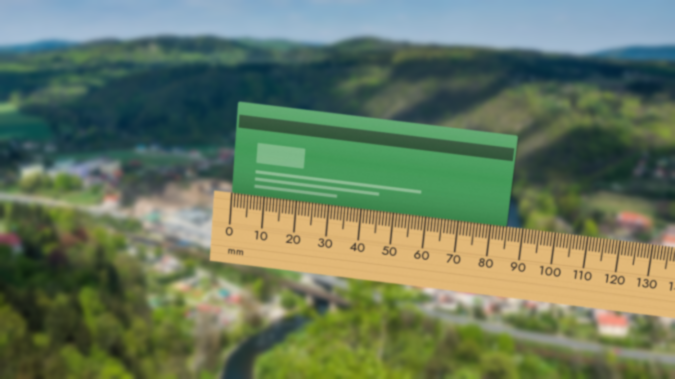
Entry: 85 mm
